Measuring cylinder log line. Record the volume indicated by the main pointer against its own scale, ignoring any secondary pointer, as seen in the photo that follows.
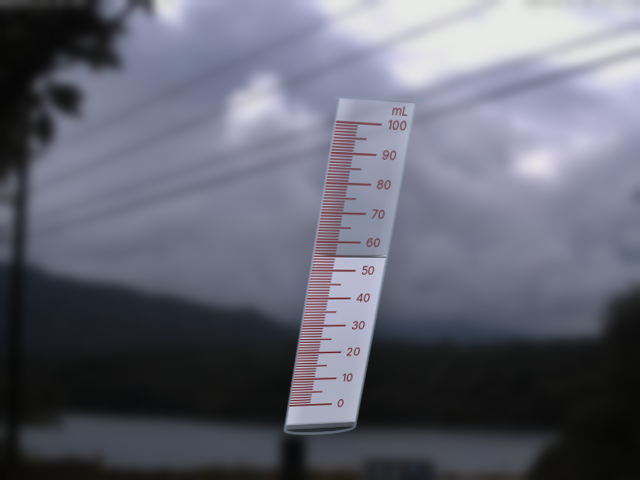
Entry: 55 mL
